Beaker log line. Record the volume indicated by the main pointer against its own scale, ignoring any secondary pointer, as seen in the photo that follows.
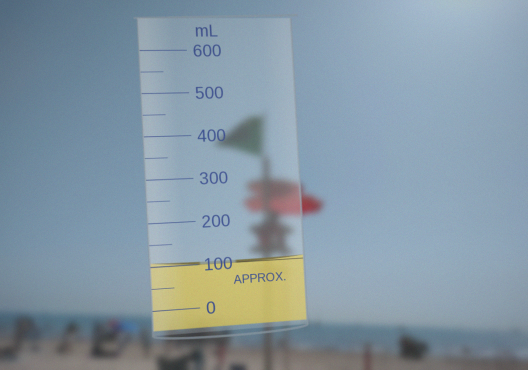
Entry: 100 mL
